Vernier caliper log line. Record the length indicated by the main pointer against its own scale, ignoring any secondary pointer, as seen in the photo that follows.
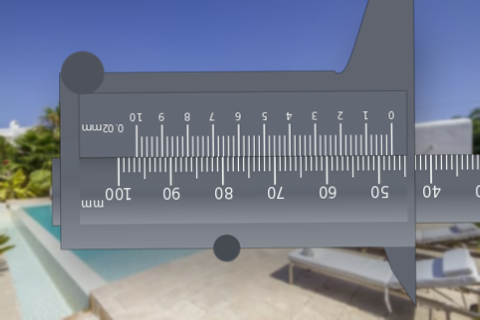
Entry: 47.5 mm
